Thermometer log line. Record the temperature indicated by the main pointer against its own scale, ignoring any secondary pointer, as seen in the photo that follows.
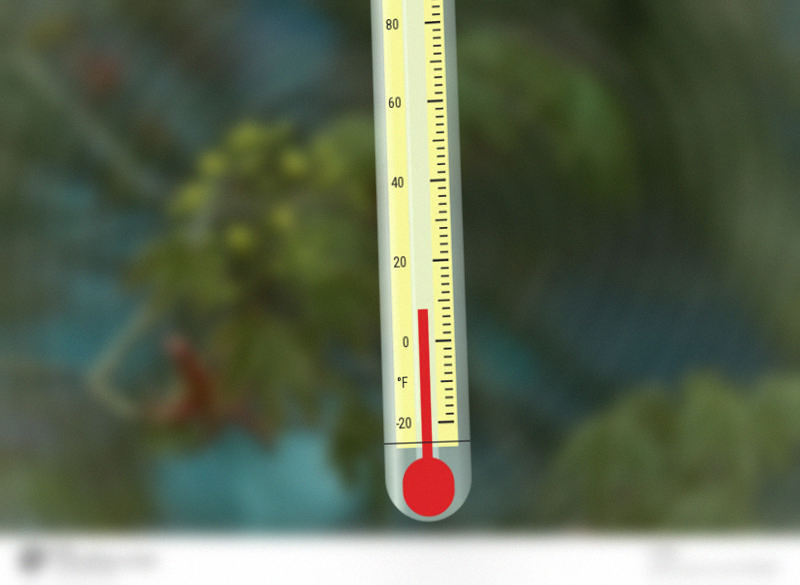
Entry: 8 °F
